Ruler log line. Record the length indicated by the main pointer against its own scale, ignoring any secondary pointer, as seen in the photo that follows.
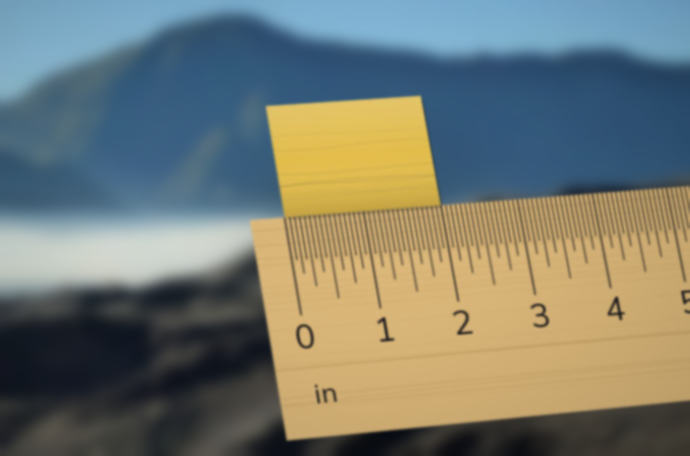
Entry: 2 in
